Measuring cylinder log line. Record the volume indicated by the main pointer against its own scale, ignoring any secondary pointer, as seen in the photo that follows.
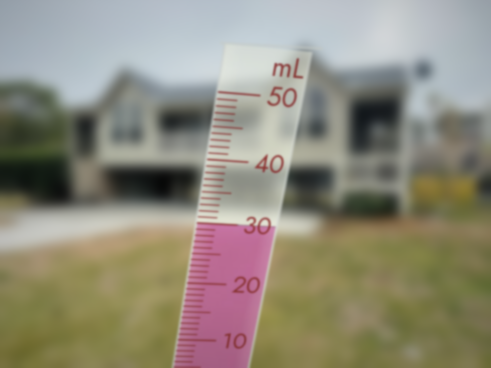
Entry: 30 mL
